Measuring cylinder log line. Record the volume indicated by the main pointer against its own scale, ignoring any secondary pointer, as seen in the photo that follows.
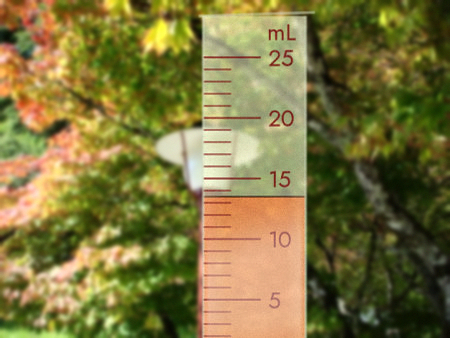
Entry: 13.5 mL
